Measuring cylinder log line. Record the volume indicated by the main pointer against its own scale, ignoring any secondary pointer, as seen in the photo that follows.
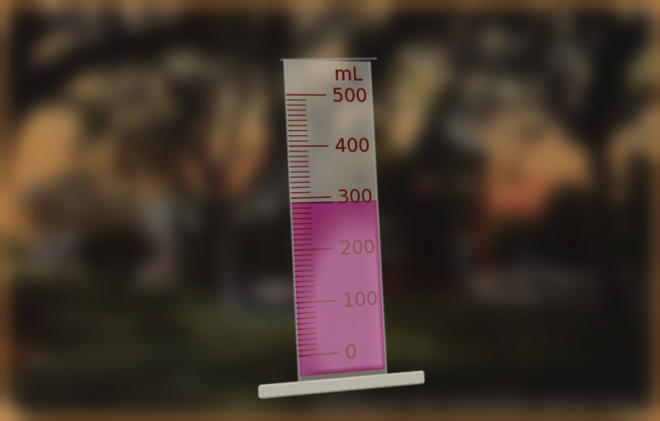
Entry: 290 mL
